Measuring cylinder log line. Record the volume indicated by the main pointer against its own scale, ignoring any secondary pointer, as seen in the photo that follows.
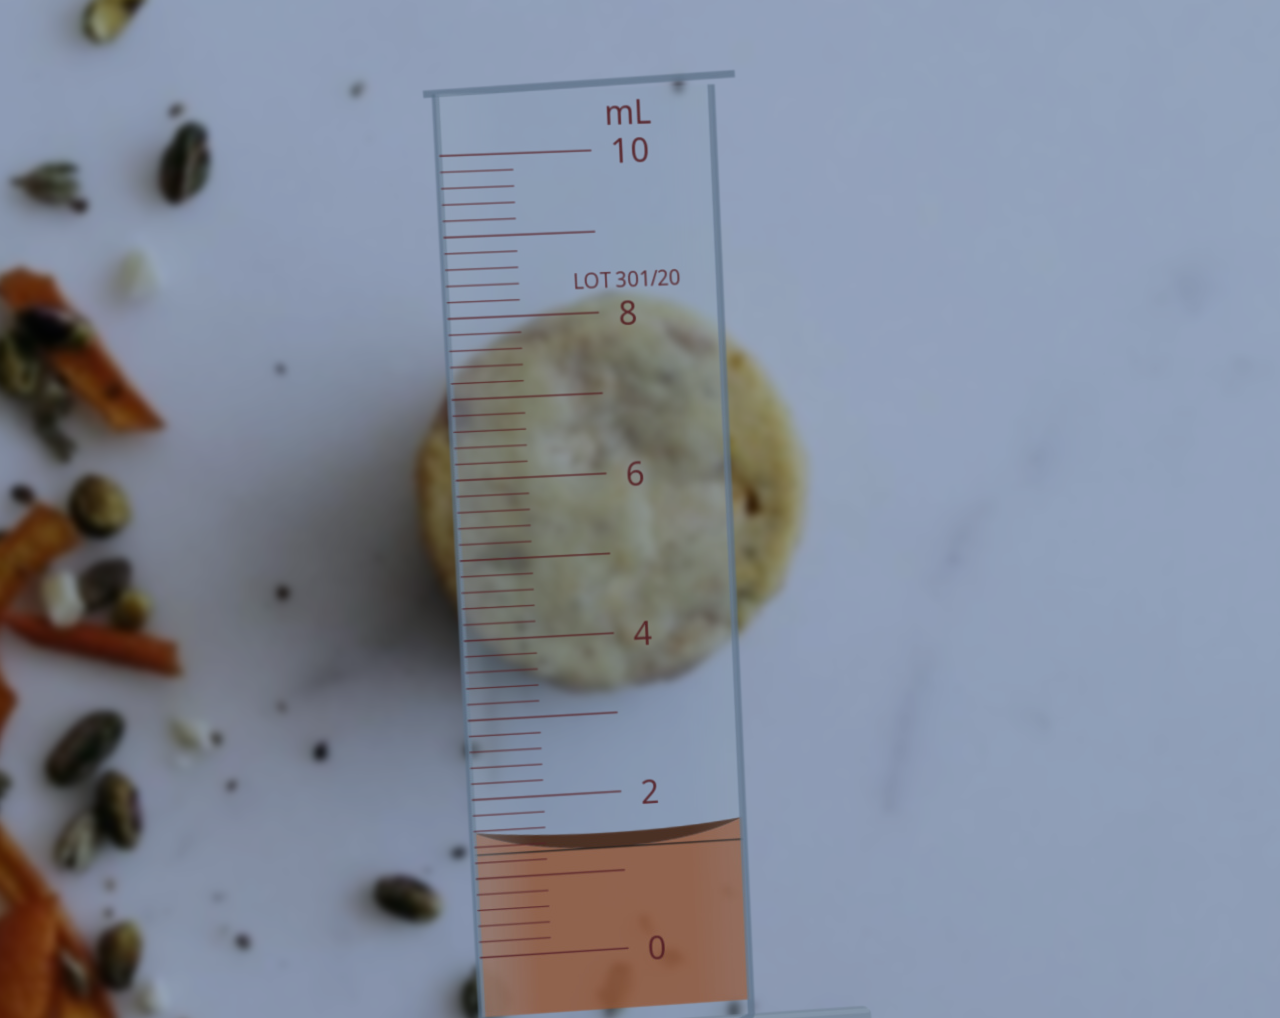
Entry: 1.3 mL
